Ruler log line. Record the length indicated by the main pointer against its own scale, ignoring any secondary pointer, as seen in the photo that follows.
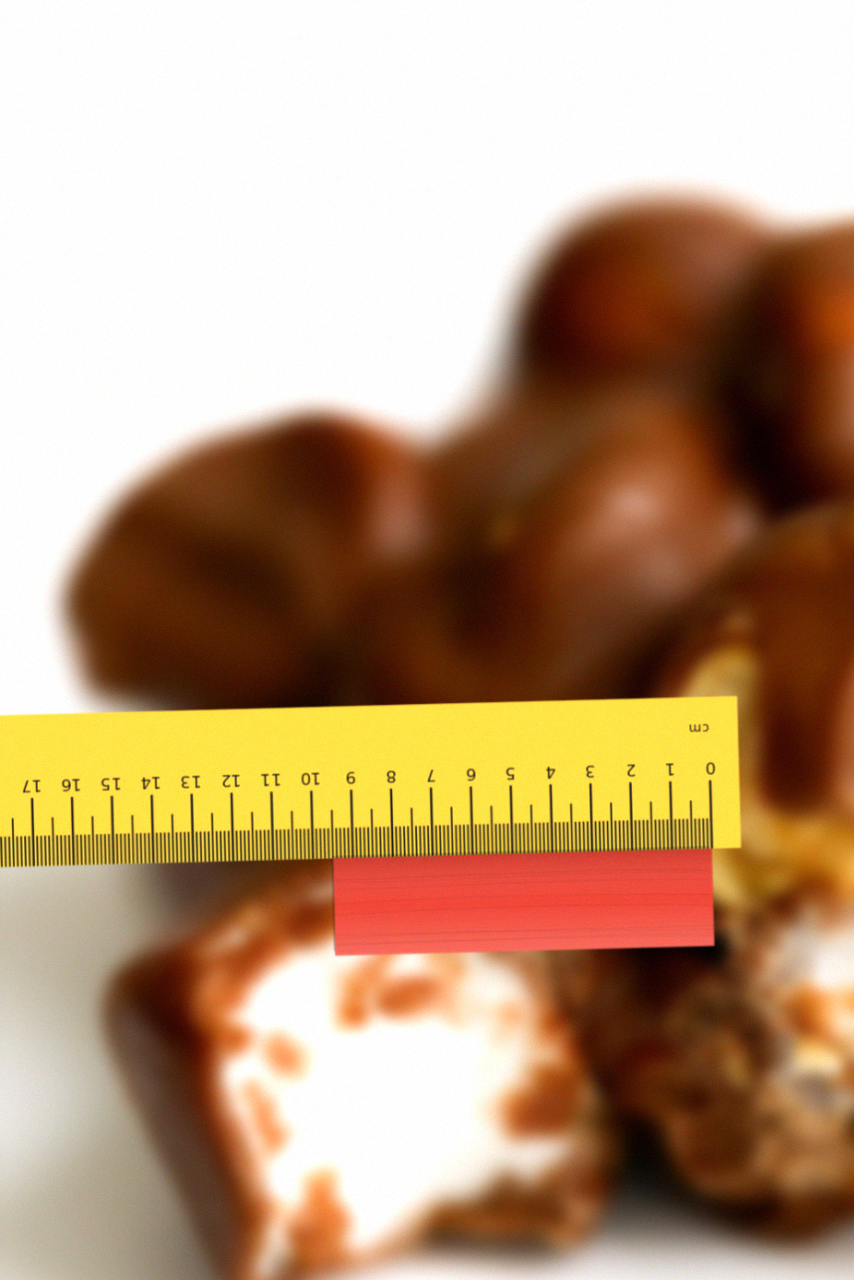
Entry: 9.5 cm
